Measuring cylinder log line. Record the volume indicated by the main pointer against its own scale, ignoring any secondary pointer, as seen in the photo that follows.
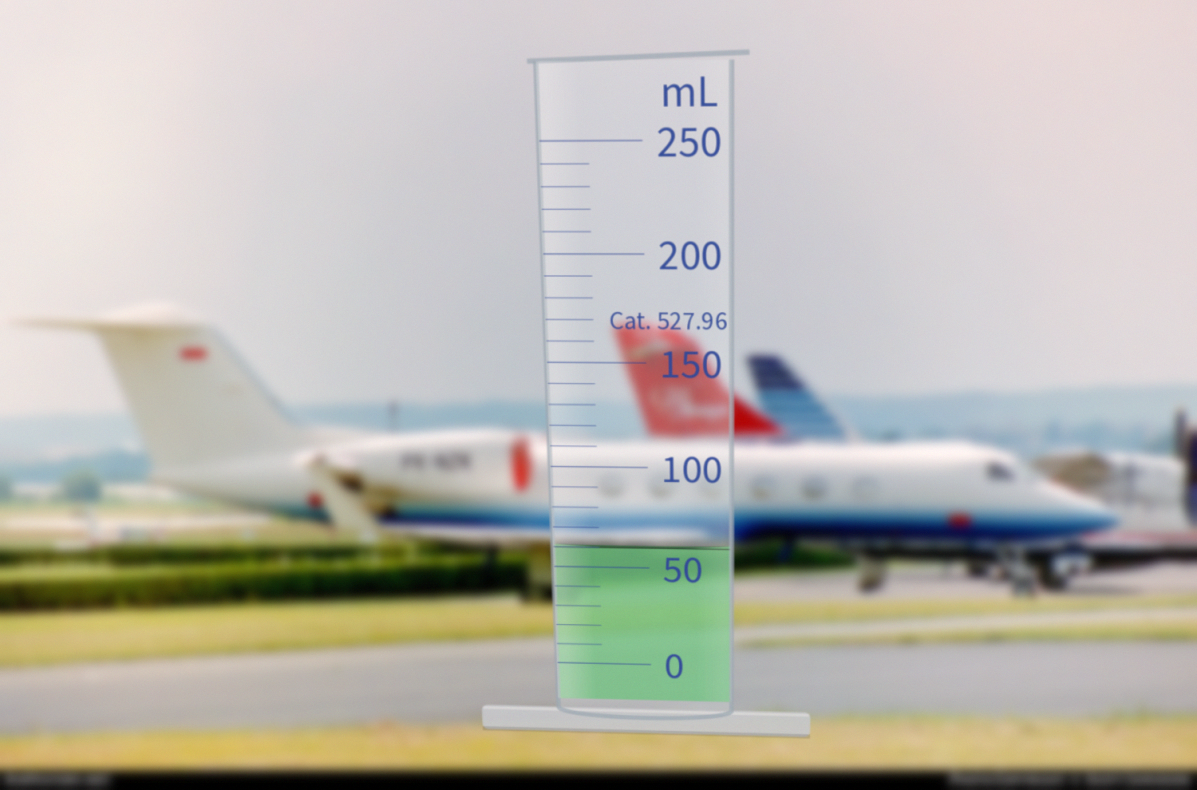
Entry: 60 mL
